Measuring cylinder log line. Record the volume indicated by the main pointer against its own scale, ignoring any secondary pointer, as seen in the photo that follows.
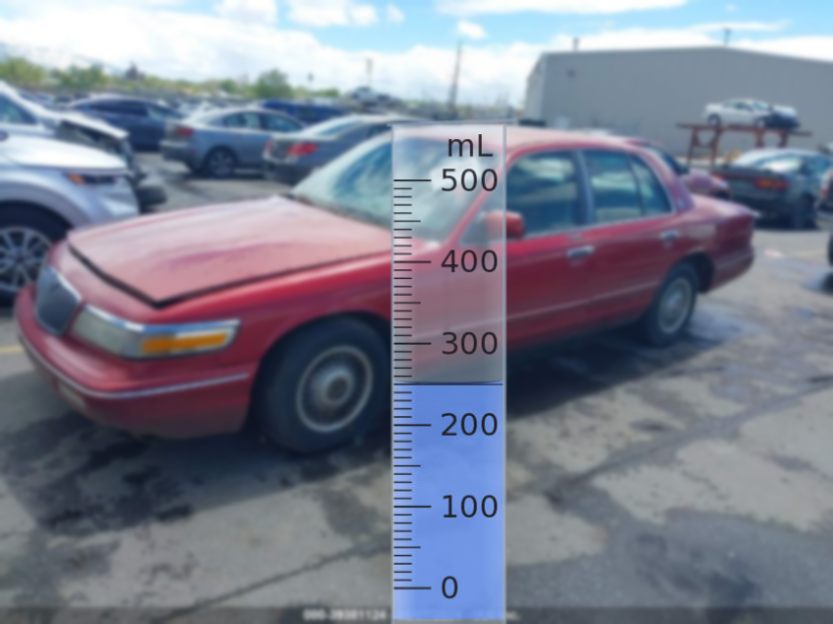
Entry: 250 mL
